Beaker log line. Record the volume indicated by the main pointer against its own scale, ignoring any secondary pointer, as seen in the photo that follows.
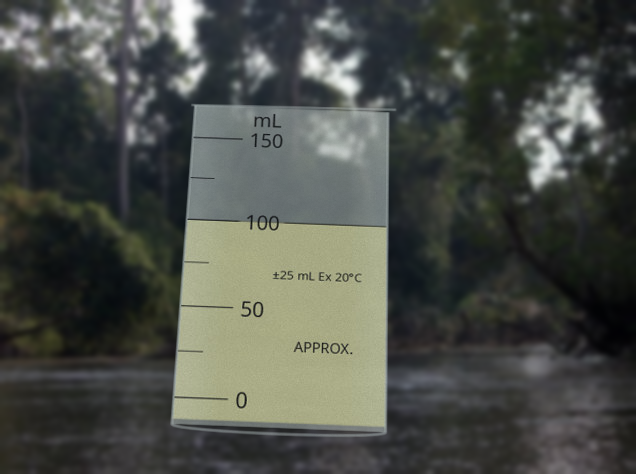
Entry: 100 mL
